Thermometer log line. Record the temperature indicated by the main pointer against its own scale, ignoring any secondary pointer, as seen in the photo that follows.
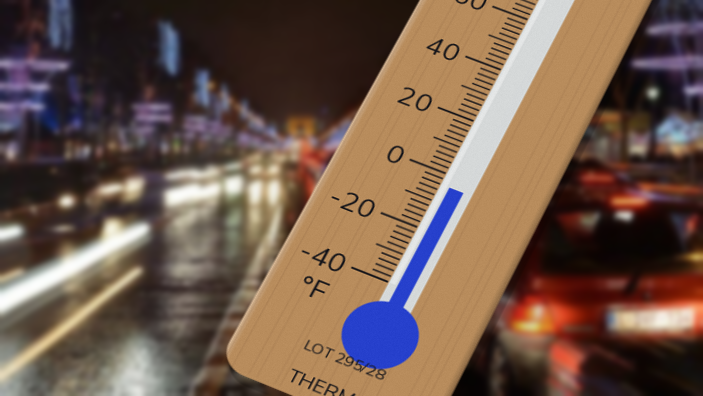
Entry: -4 °F
